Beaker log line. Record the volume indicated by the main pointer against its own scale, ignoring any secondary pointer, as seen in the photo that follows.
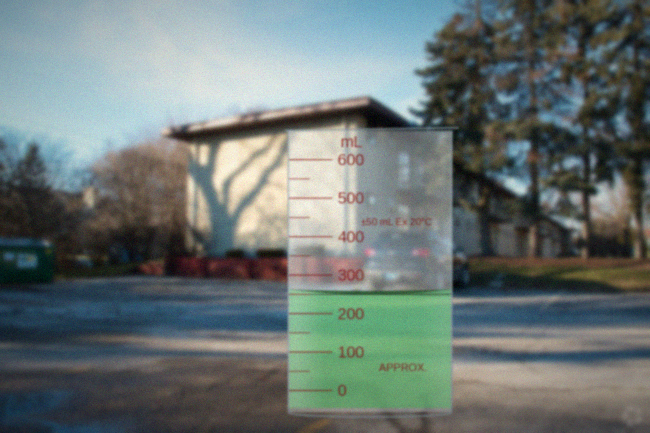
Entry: 250 mL
